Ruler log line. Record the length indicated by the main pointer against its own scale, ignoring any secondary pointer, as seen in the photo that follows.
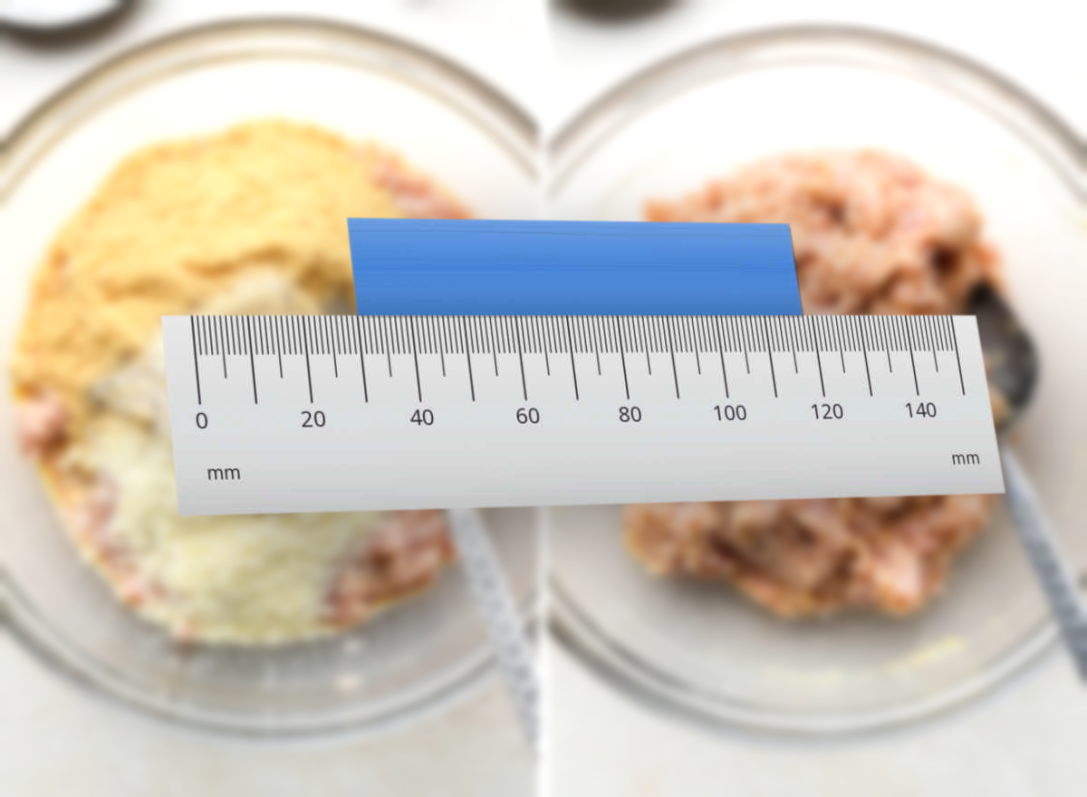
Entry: 88 mm
